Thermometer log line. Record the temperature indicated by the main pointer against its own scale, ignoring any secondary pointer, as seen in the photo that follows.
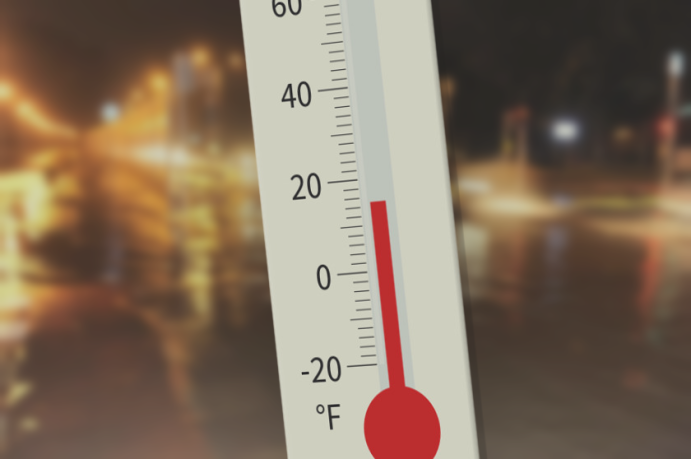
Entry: 15 °F
